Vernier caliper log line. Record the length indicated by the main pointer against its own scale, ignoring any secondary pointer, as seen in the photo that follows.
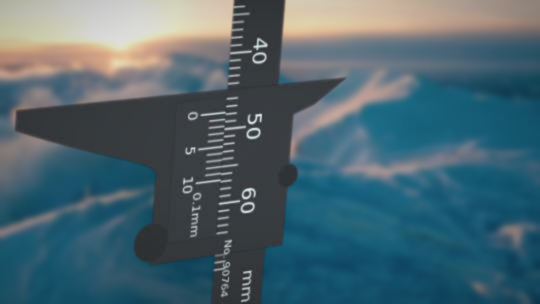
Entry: 47.8 mm
